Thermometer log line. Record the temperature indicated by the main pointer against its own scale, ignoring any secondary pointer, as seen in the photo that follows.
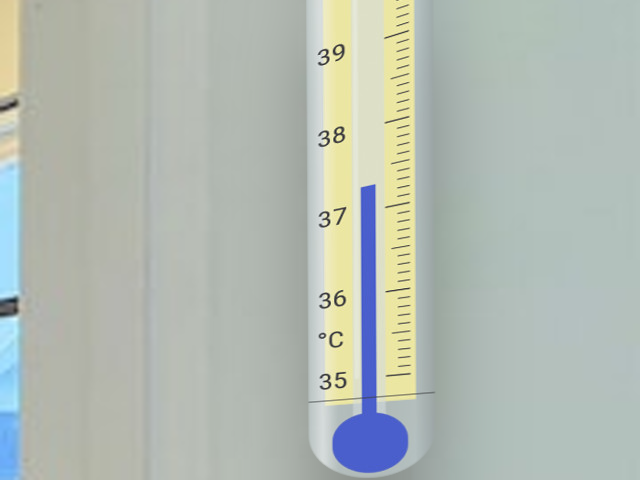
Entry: 37.3 °C
